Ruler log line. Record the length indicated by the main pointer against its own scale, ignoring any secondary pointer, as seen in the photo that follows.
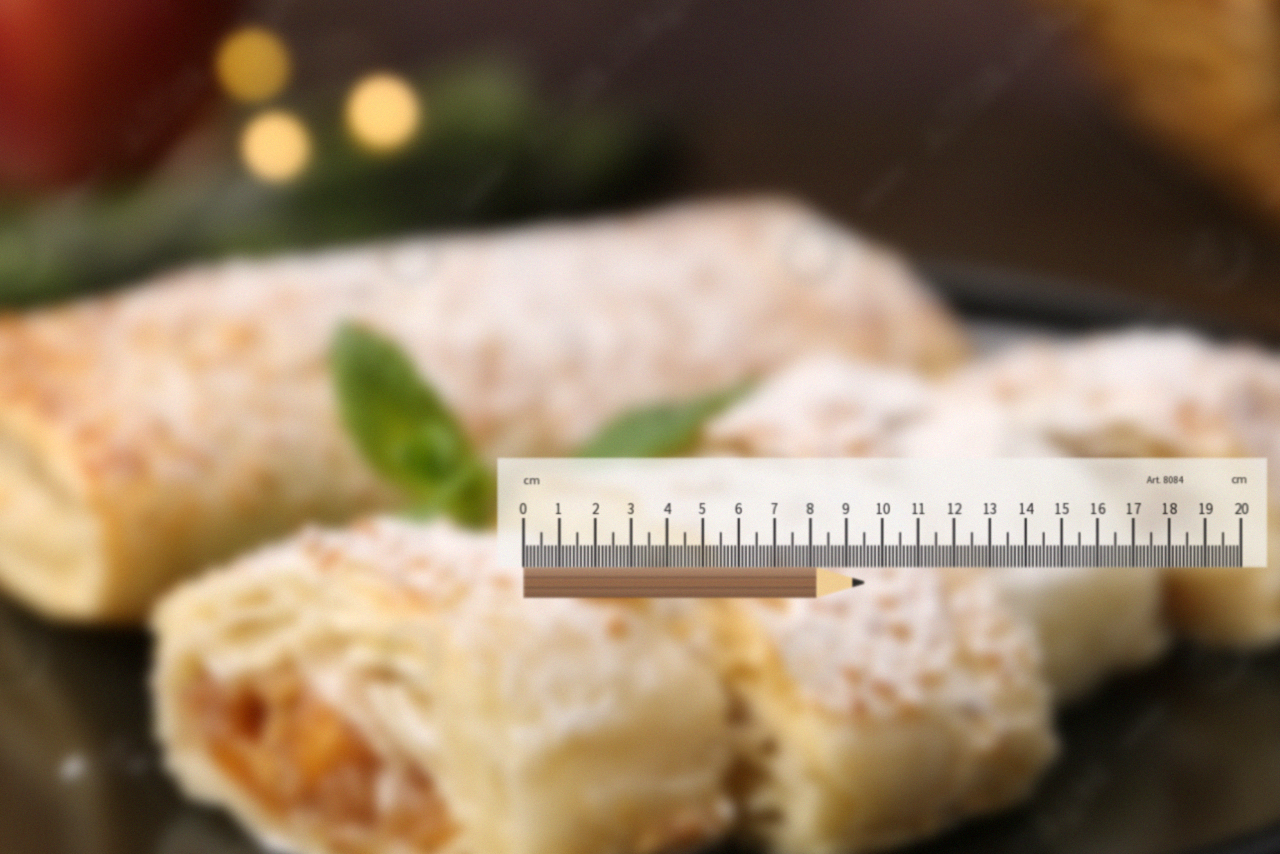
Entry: 9.5 cm
